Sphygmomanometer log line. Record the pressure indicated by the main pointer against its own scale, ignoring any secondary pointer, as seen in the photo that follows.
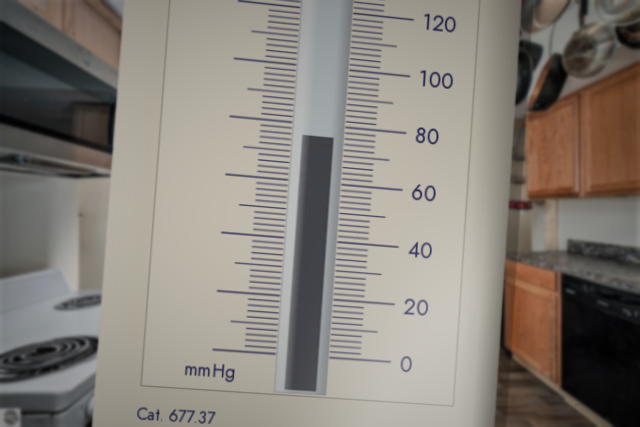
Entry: 76 mmHg
